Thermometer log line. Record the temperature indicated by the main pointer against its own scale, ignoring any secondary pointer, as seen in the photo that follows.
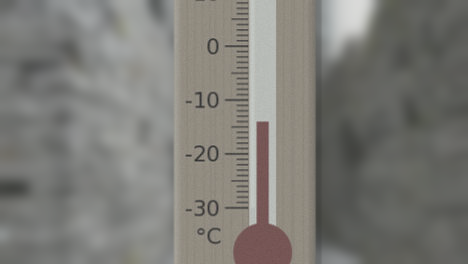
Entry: -14 °C
